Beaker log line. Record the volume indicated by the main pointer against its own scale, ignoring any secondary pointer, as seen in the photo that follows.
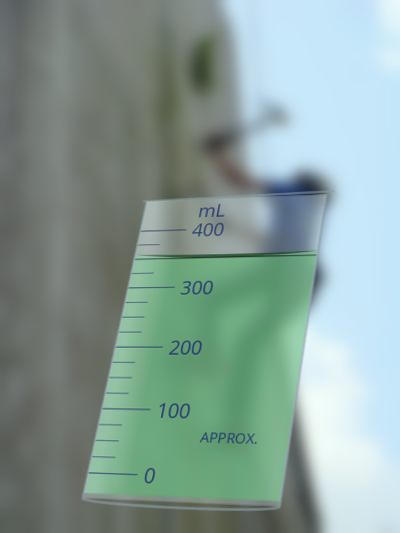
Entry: 350 mL
